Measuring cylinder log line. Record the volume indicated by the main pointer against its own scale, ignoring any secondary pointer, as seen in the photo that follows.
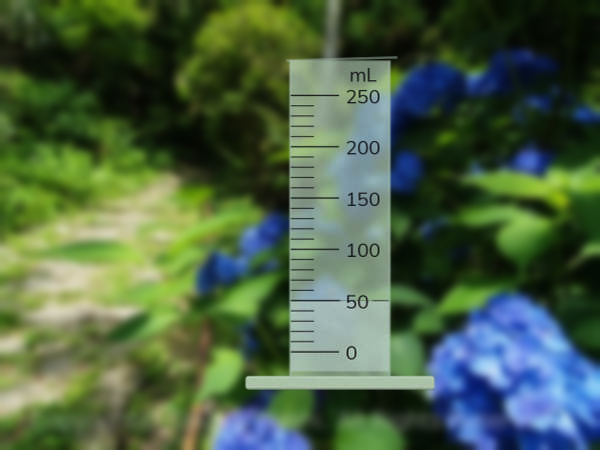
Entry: 50 mL
